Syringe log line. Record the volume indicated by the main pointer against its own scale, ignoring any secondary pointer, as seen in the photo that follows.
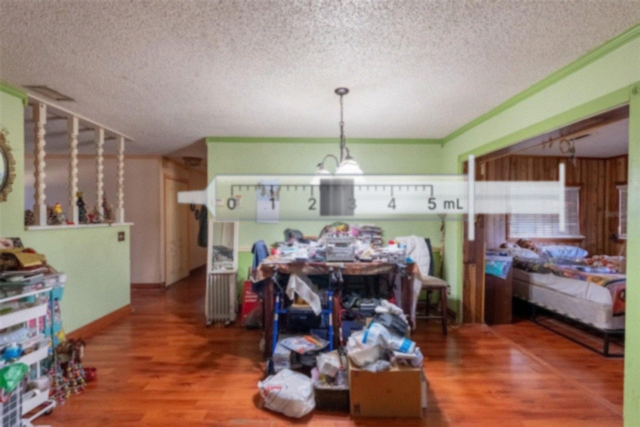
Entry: 2.2 mL
